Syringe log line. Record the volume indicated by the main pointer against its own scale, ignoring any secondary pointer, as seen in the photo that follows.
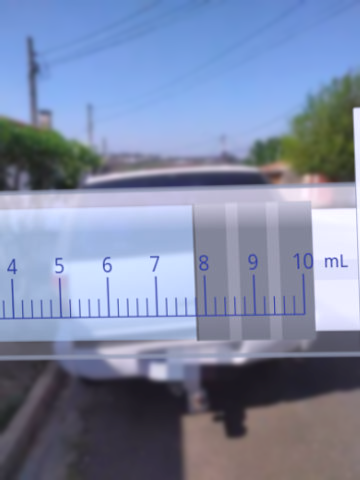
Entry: 7.8 mL
